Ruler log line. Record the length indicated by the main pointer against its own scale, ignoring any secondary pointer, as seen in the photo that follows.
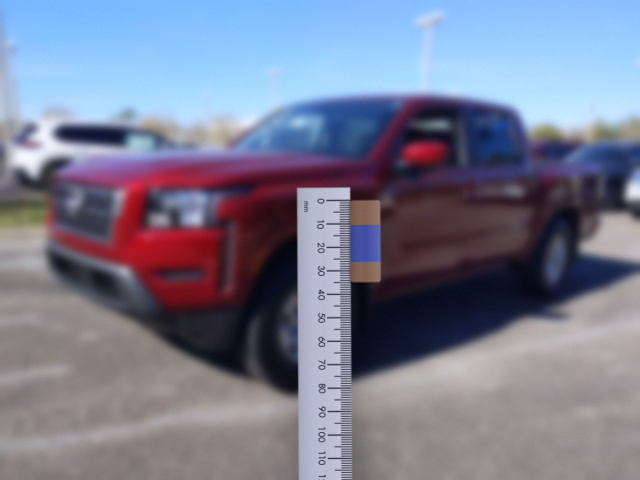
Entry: 35 mm
